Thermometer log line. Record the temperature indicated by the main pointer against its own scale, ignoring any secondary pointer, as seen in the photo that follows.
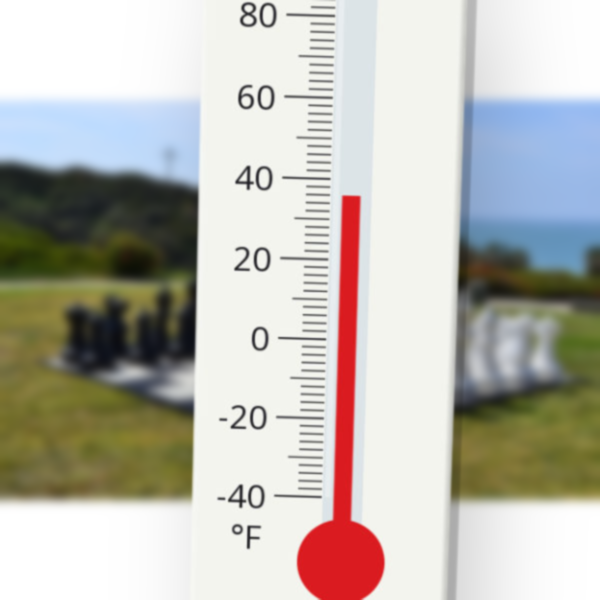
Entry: 36 °F
